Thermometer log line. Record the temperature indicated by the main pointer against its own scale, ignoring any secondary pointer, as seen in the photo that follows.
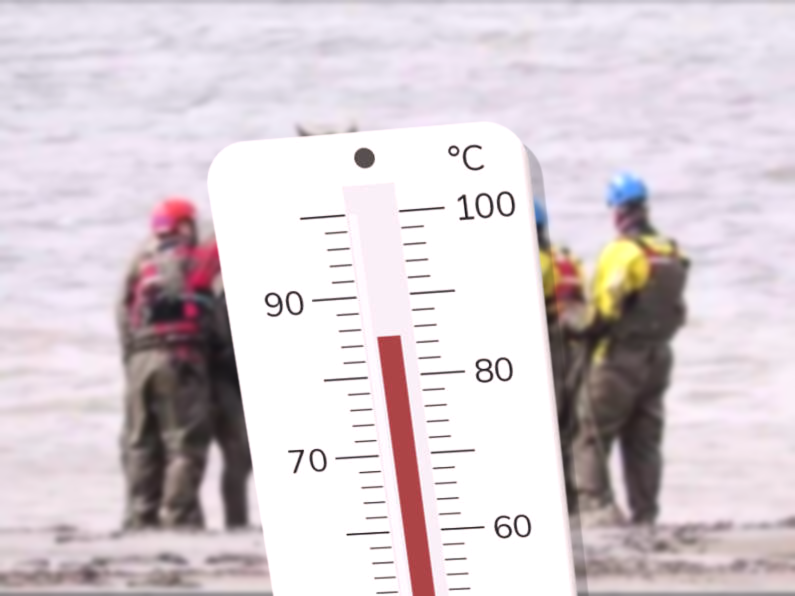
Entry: 85 °C
